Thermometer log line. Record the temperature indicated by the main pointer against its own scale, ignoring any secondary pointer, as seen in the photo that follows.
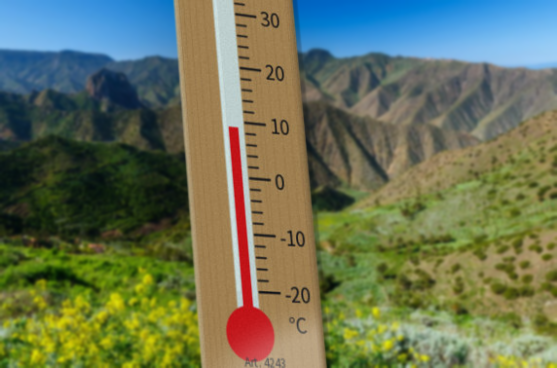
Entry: 9 °C
